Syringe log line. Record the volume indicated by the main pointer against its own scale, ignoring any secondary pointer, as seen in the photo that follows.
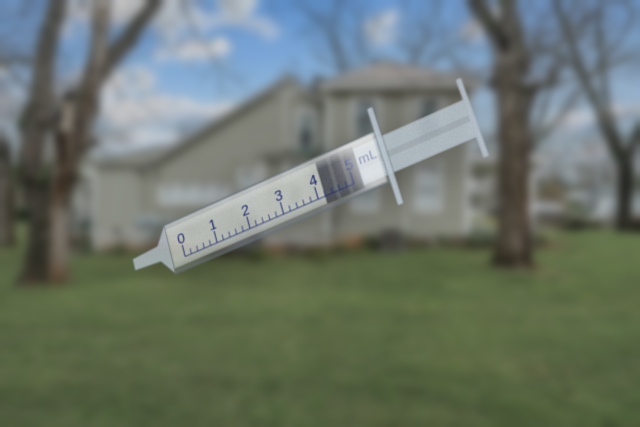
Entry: 4.2 mL
